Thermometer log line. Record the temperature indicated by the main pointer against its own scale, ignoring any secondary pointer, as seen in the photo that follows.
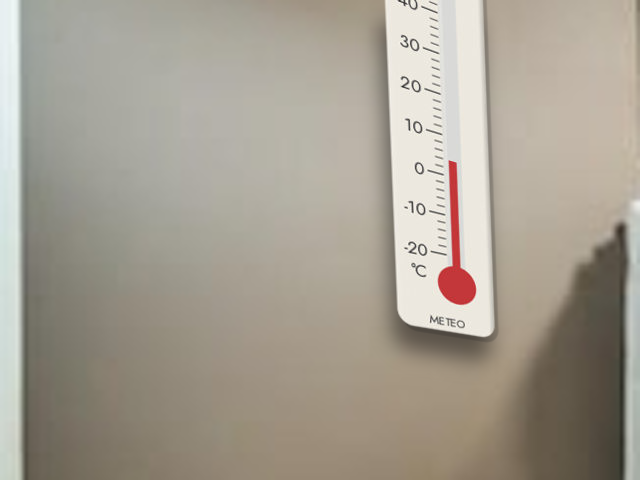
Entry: 4 °C
